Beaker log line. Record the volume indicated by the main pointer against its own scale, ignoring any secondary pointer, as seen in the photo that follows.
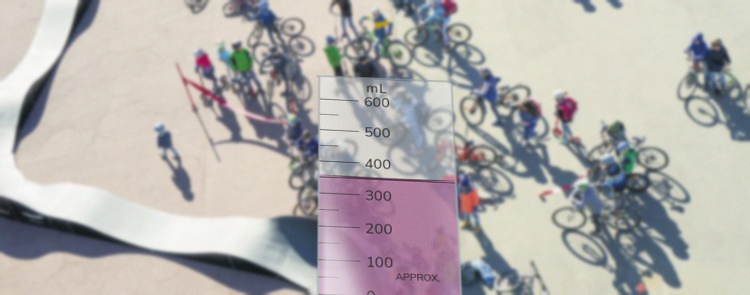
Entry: 350 mL
